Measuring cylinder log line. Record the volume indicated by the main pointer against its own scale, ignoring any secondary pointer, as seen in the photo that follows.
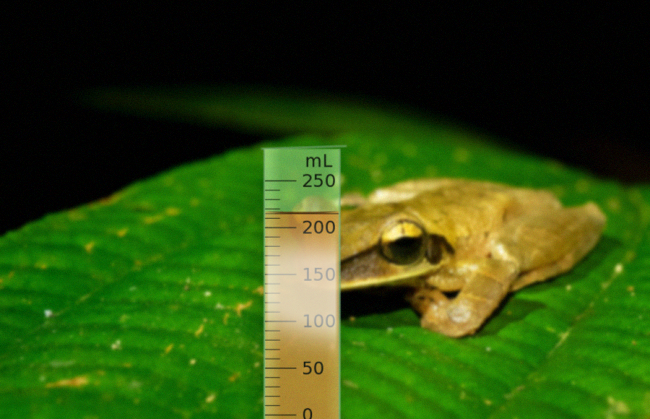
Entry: 215 mL
